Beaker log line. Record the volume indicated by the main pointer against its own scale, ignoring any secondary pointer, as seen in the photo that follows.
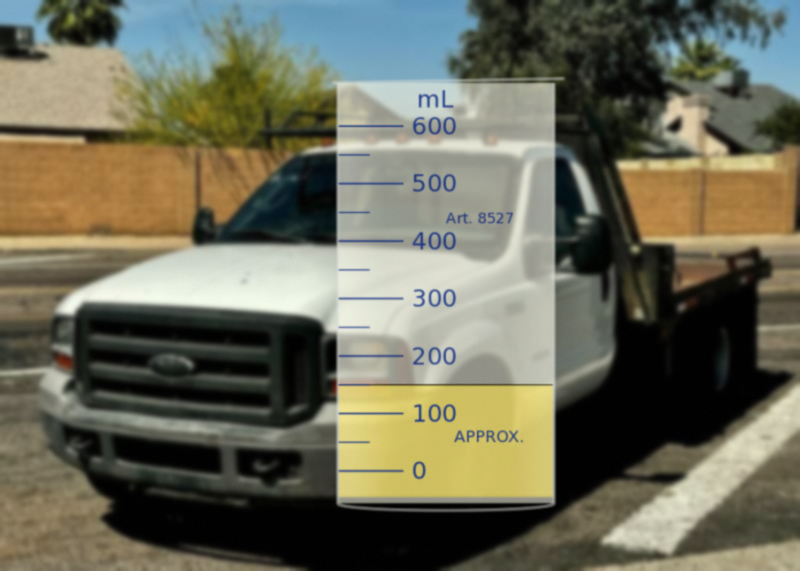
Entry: 150 mL
